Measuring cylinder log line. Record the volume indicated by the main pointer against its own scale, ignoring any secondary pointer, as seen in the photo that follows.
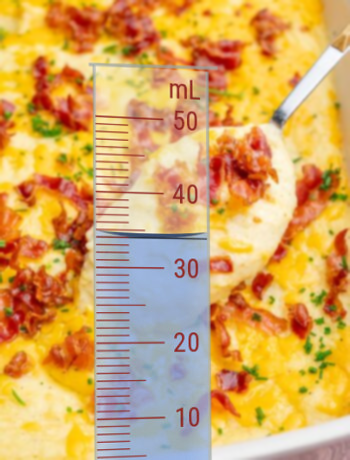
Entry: 34 mL
